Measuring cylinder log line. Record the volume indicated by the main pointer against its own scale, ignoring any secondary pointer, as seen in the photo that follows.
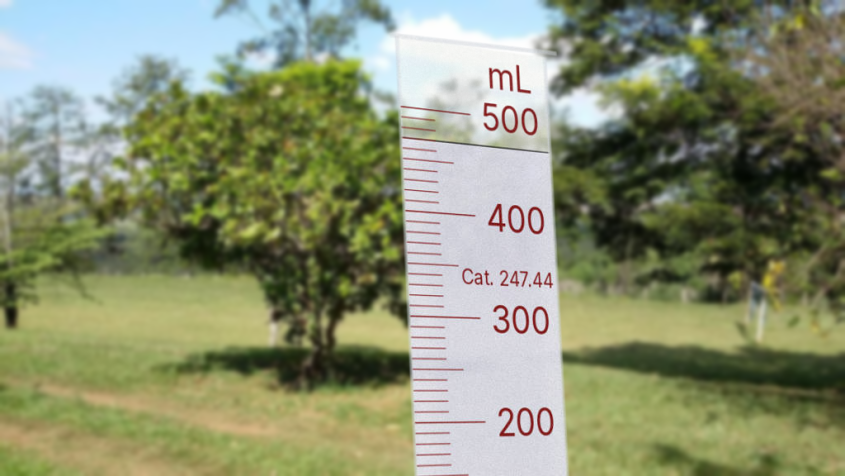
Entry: 470 mL
